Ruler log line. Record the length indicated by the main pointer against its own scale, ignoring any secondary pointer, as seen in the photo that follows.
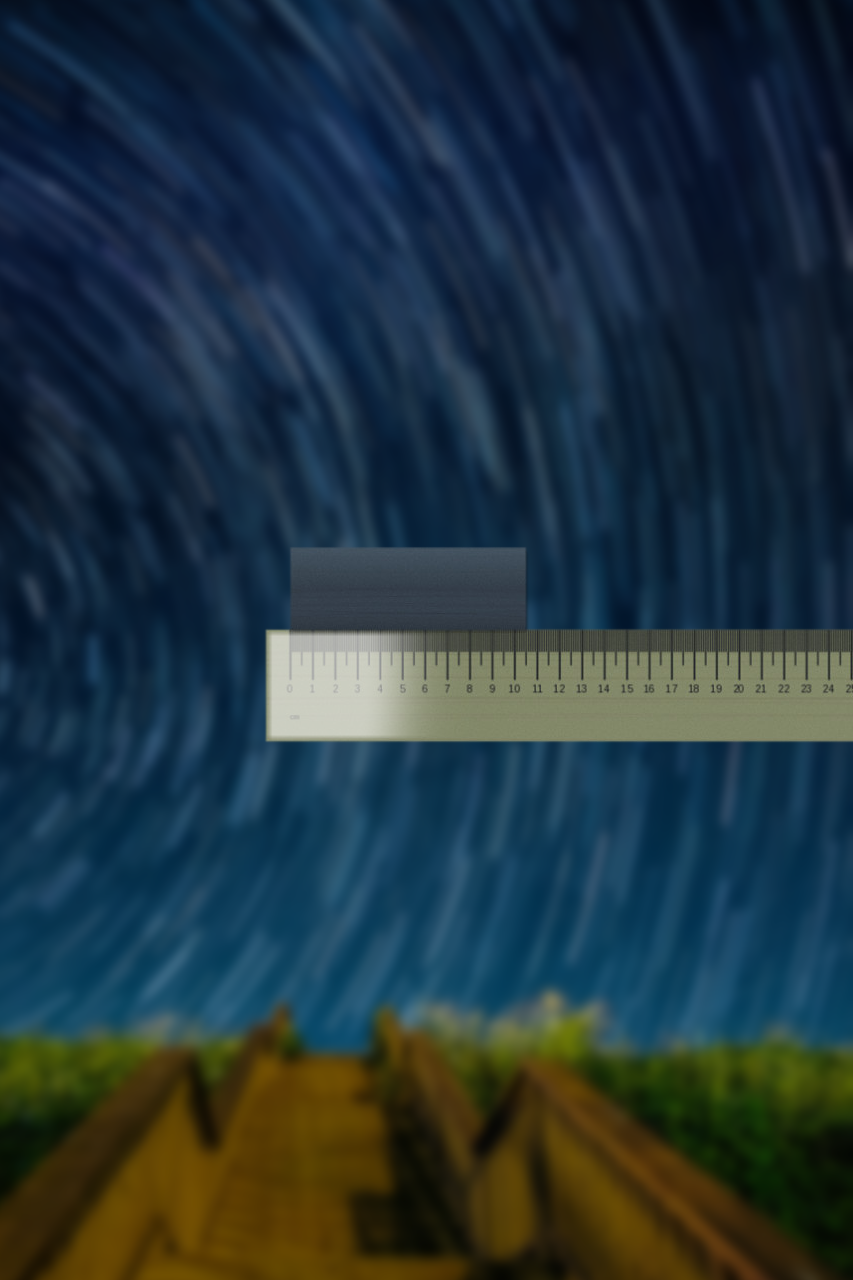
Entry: 10.5 cm
